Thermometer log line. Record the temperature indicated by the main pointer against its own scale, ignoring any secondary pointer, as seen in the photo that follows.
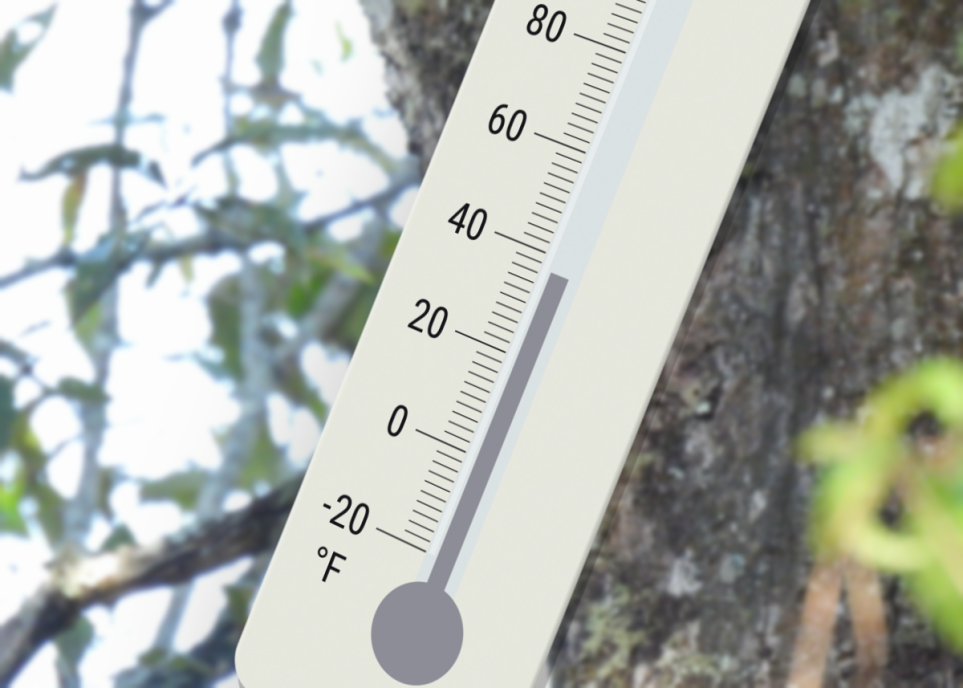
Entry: 37 °F
